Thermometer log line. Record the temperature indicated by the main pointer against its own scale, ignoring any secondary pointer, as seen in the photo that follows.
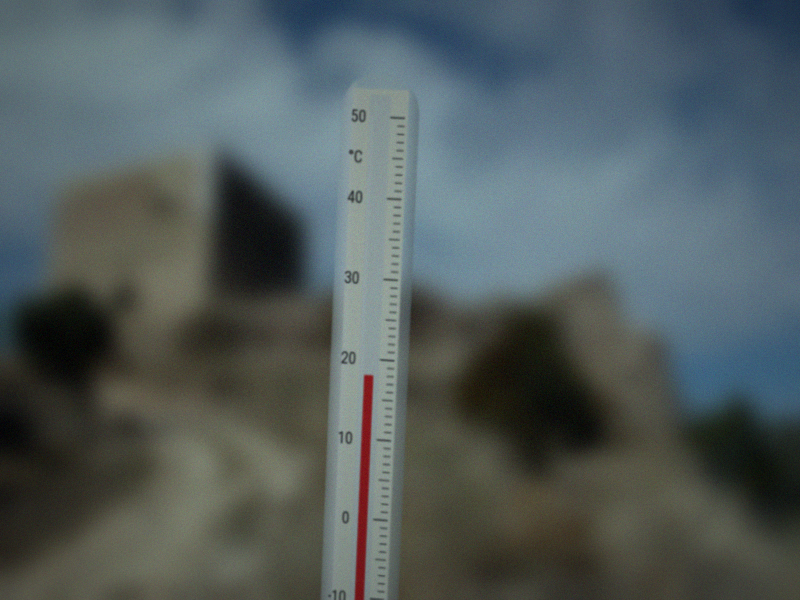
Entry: 18 °C
